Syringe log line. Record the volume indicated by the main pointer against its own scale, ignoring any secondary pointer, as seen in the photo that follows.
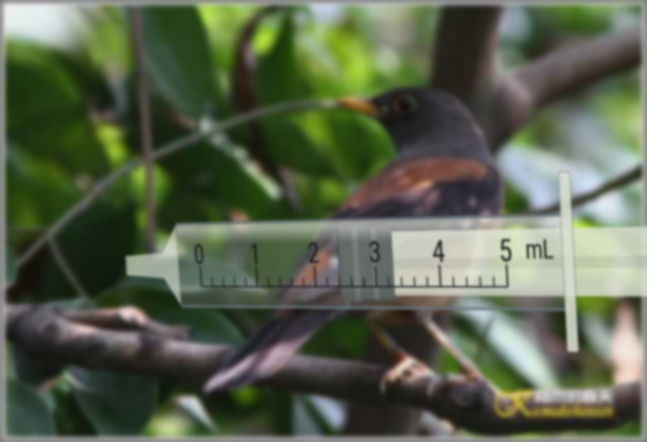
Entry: 2.4 mL
